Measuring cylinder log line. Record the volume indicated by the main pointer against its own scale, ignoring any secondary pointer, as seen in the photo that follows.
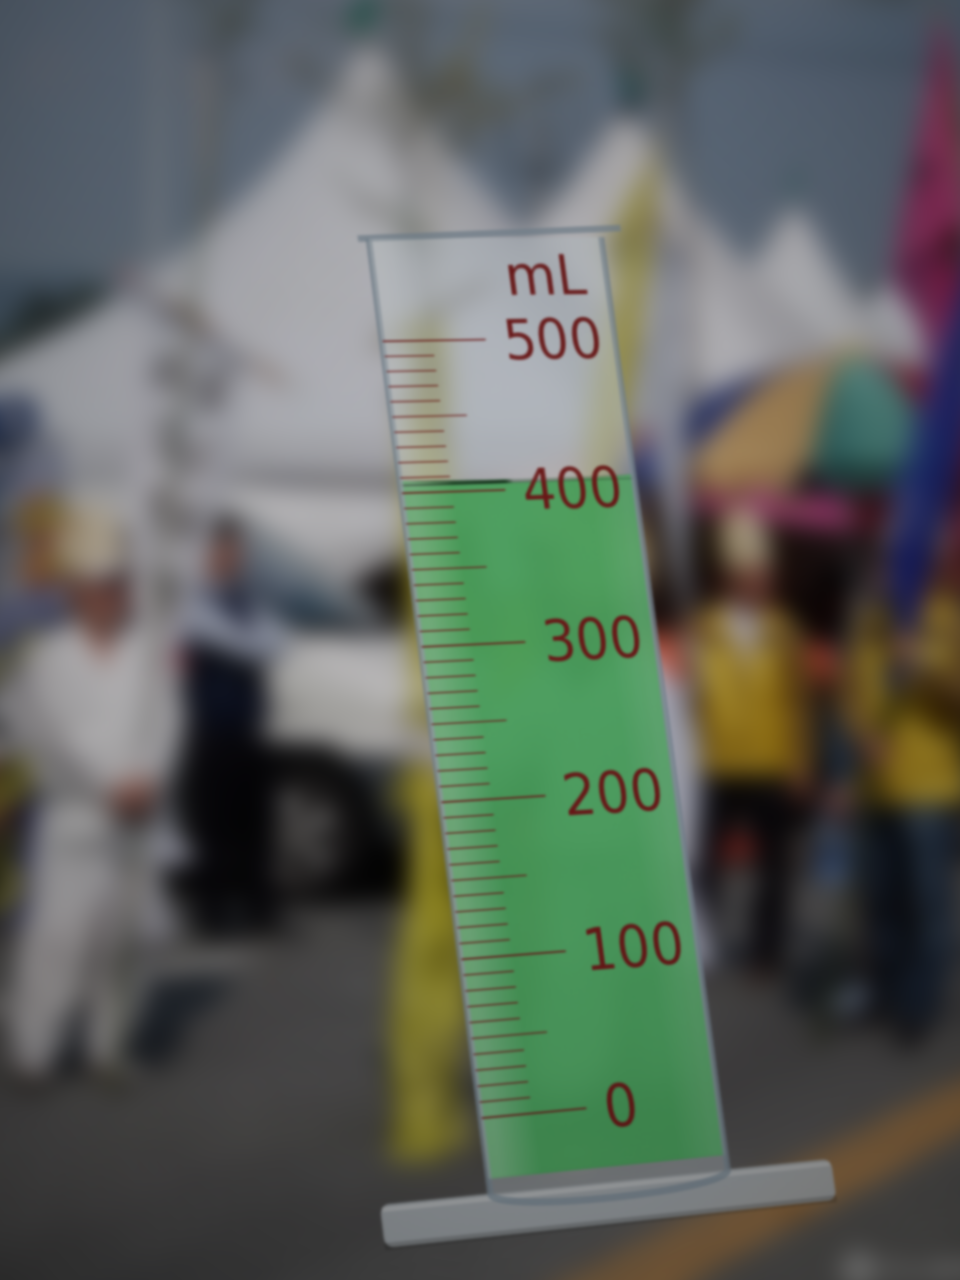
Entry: 405 mL
